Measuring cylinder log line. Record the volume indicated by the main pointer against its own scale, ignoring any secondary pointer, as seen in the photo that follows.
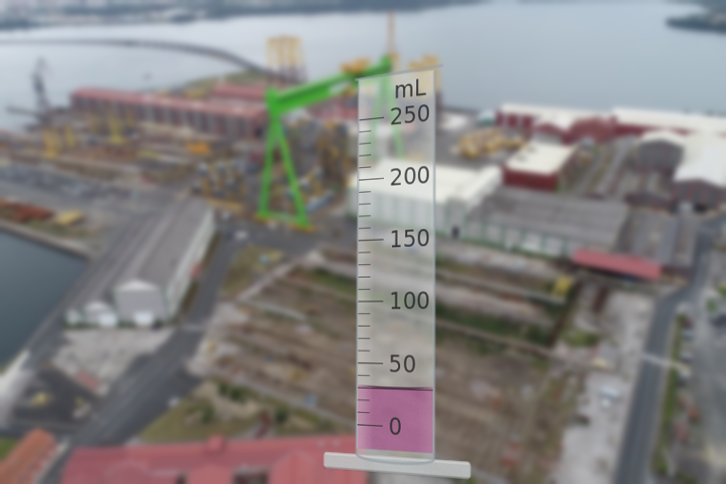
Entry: 30 mL
